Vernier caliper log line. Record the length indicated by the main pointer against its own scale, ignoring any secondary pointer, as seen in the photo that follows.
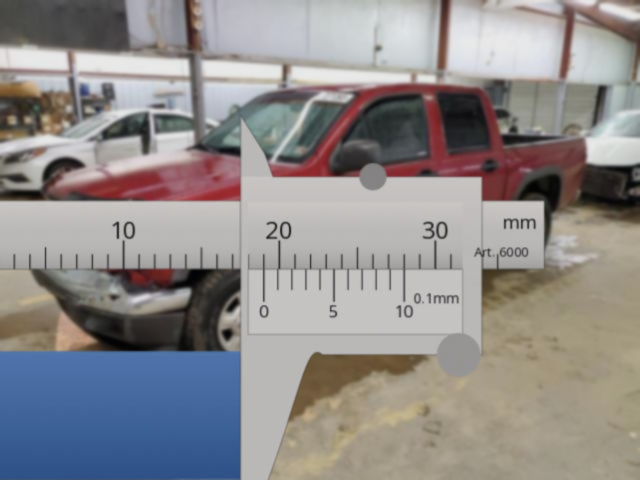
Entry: 19.0 mm
